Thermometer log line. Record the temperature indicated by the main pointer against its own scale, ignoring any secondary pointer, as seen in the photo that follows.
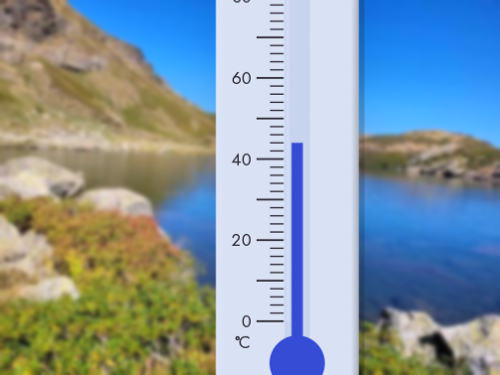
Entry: 44 °C
